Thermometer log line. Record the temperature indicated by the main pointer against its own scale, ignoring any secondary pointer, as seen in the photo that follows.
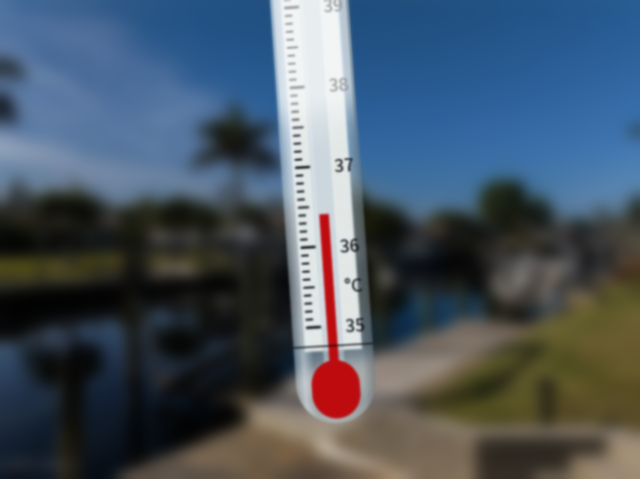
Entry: 36.4 °C
